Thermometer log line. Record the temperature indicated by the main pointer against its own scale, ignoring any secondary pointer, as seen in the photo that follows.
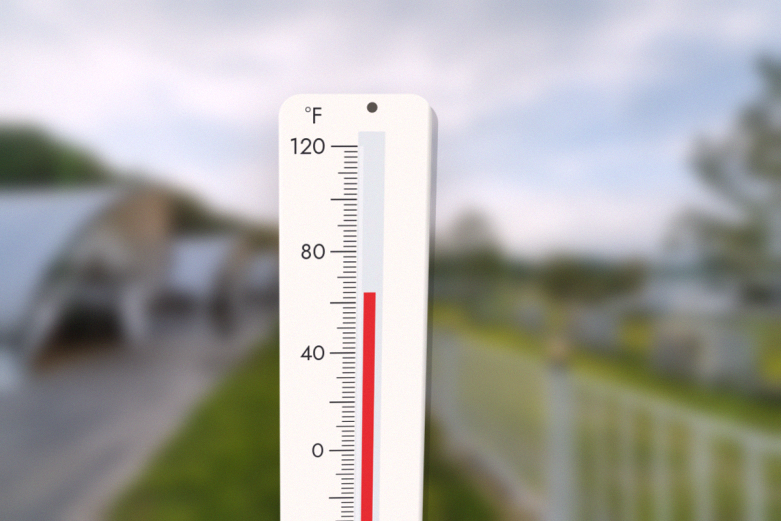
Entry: 64 °F
